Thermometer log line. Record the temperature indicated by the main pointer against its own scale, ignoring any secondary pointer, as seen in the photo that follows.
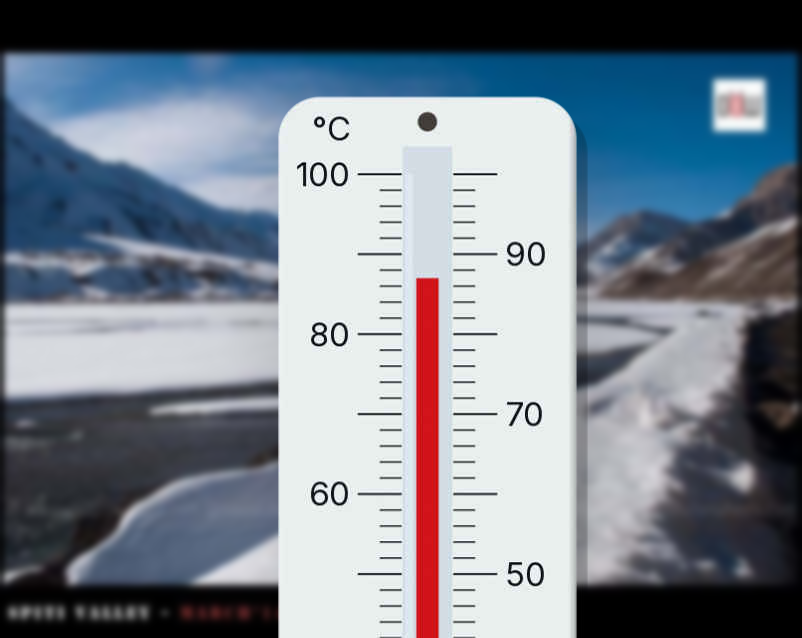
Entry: 87 °C
